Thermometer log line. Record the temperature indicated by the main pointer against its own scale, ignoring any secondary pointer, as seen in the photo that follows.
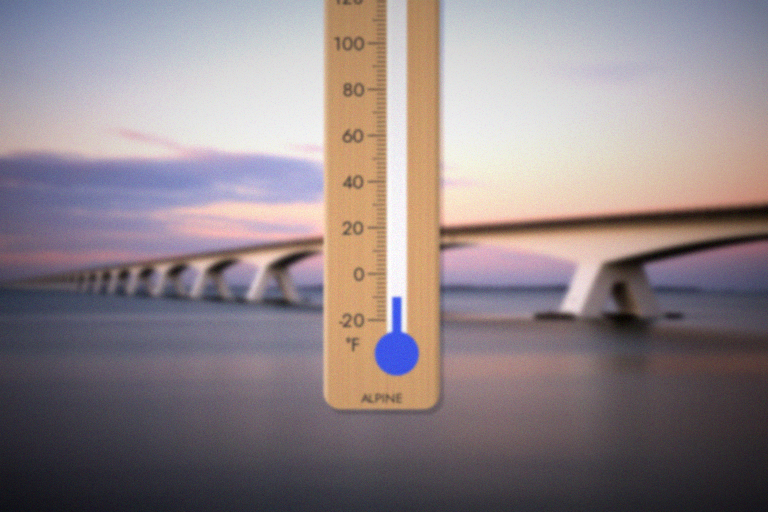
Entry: -10 °F
